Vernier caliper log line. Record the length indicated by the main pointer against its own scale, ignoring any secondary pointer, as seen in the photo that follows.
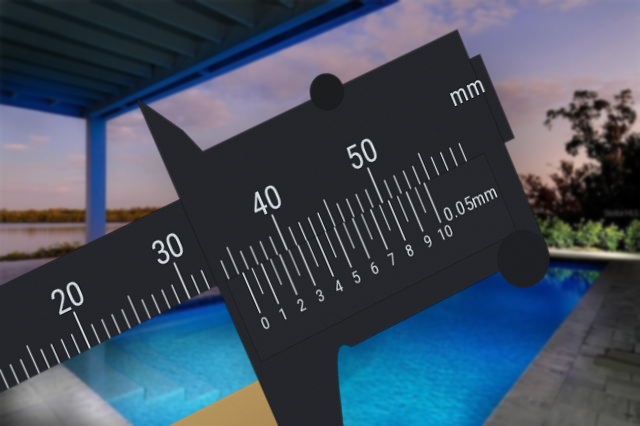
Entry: 35.4 mm
